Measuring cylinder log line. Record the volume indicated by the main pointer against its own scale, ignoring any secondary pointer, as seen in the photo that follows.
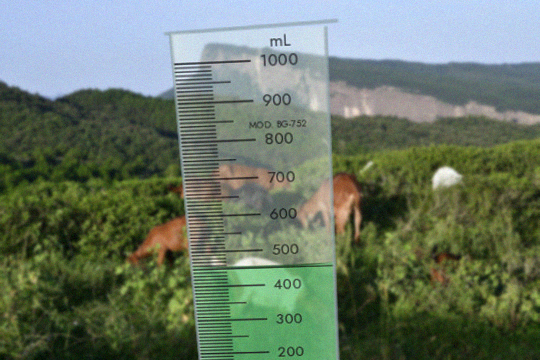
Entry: 450 mL
